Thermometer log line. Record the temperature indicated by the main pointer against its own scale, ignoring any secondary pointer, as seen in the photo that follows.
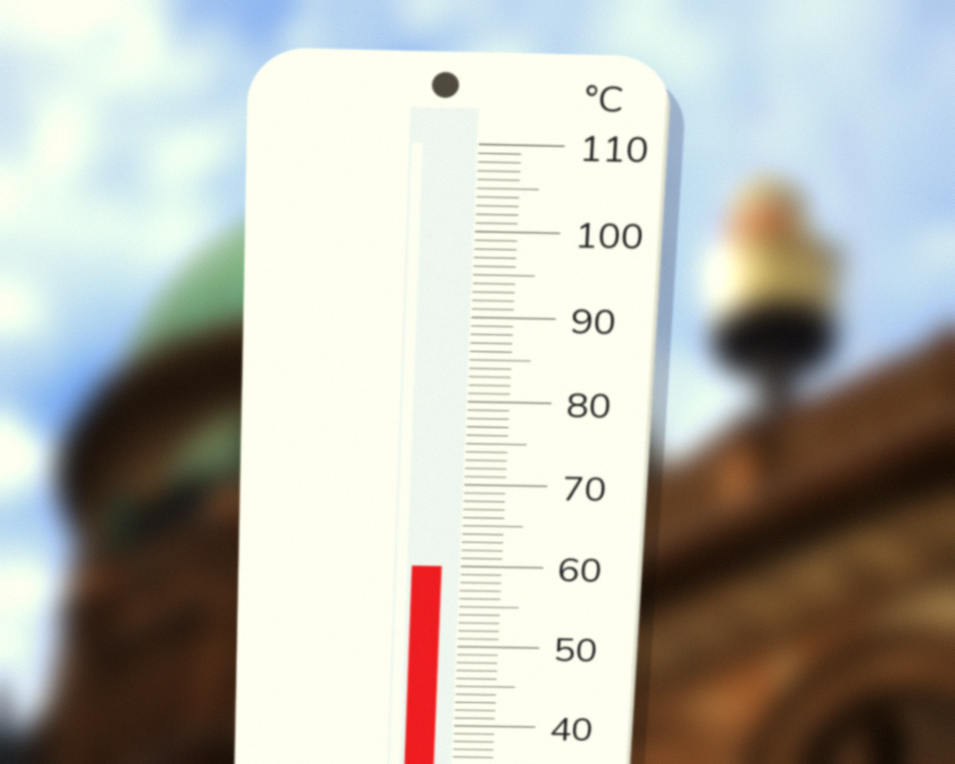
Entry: 60 °C
